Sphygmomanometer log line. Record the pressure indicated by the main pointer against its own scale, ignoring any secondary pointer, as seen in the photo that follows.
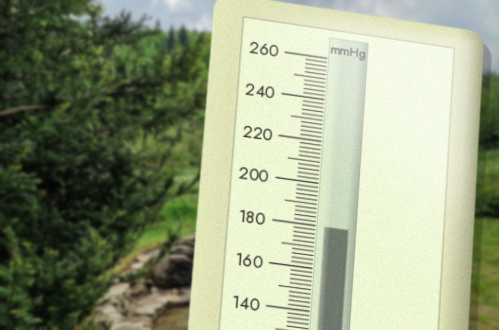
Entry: 180 mmHg
